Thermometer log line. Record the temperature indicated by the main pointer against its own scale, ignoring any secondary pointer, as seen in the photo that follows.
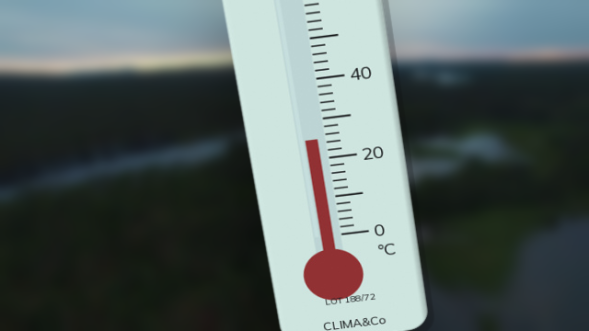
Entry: 25 °C
